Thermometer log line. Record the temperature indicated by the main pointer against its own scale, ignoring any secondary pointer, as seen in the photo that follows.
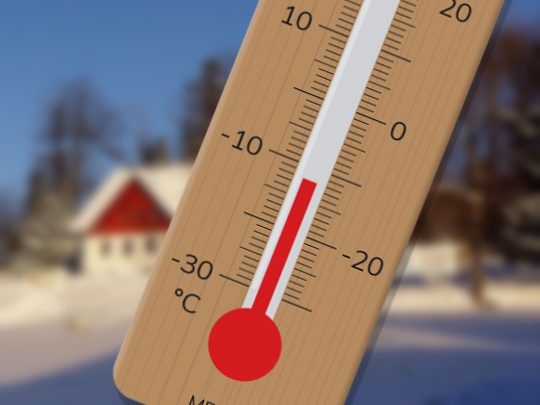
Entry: -12 °C
